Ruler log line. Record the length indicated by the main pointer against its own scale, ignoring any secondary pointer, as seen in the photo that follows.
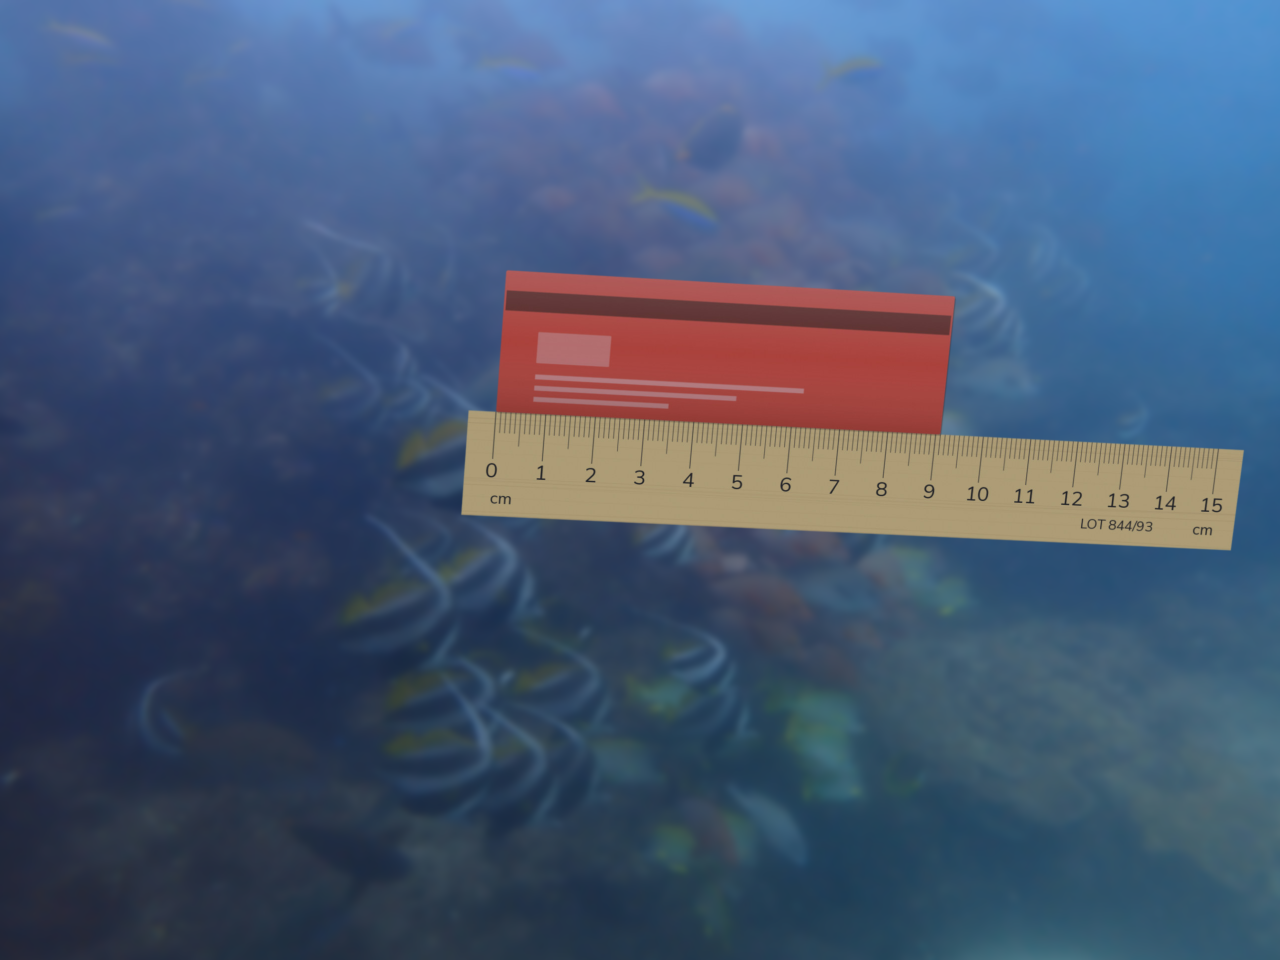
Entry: 9.1 cm
